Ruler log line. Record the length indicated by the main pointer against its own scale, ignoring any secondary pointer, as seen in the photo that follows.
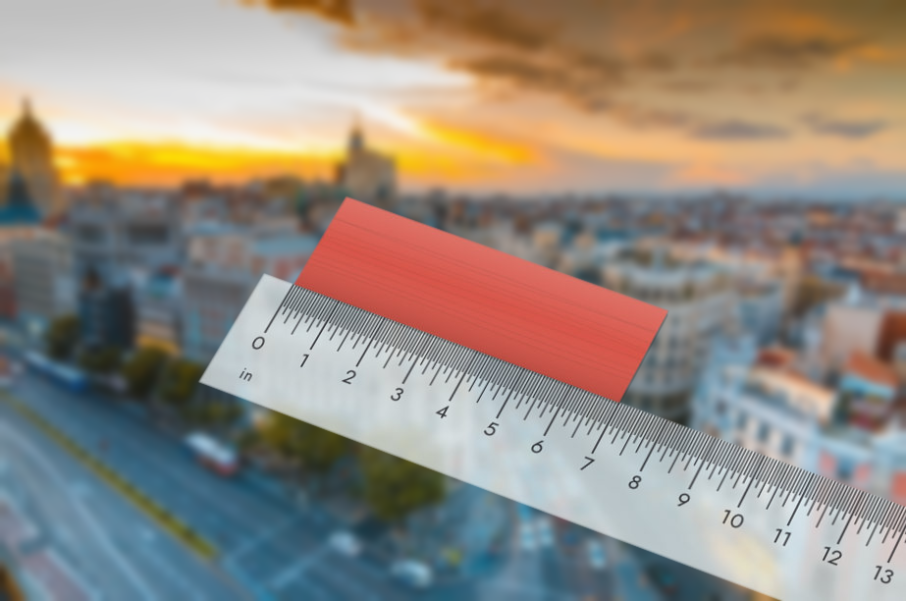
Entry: 7 in
